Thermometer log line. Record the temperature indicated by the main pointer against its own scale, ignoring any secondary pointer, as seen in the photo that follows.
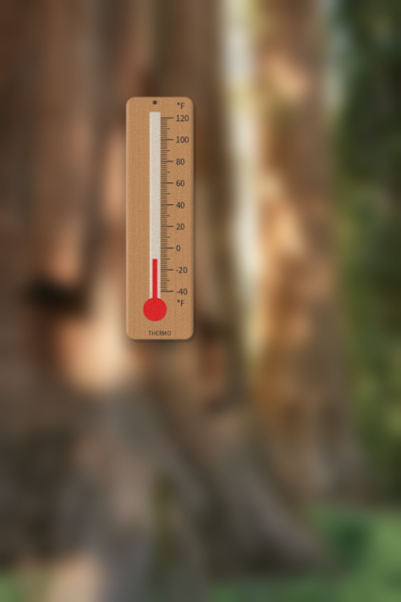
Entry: -10 °F
